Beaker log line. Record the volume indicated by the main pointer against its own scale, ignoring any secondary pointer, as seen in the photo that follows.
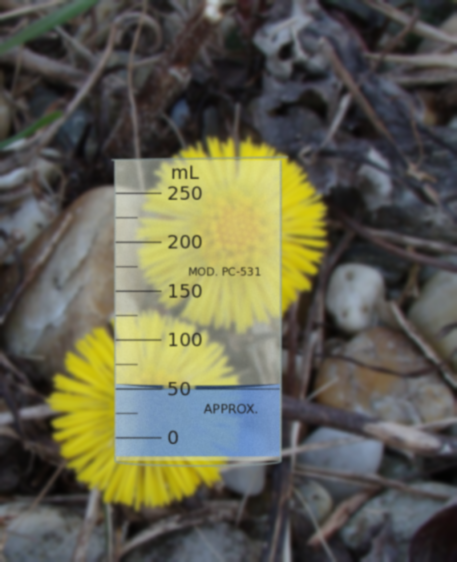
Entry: 50 mL
